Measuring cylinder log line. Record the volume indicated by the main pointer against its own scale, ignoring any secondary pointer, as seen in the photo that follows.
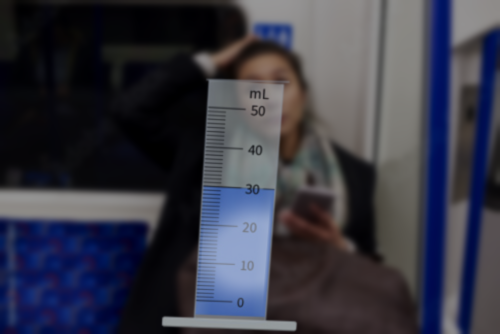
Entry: 30 mL
